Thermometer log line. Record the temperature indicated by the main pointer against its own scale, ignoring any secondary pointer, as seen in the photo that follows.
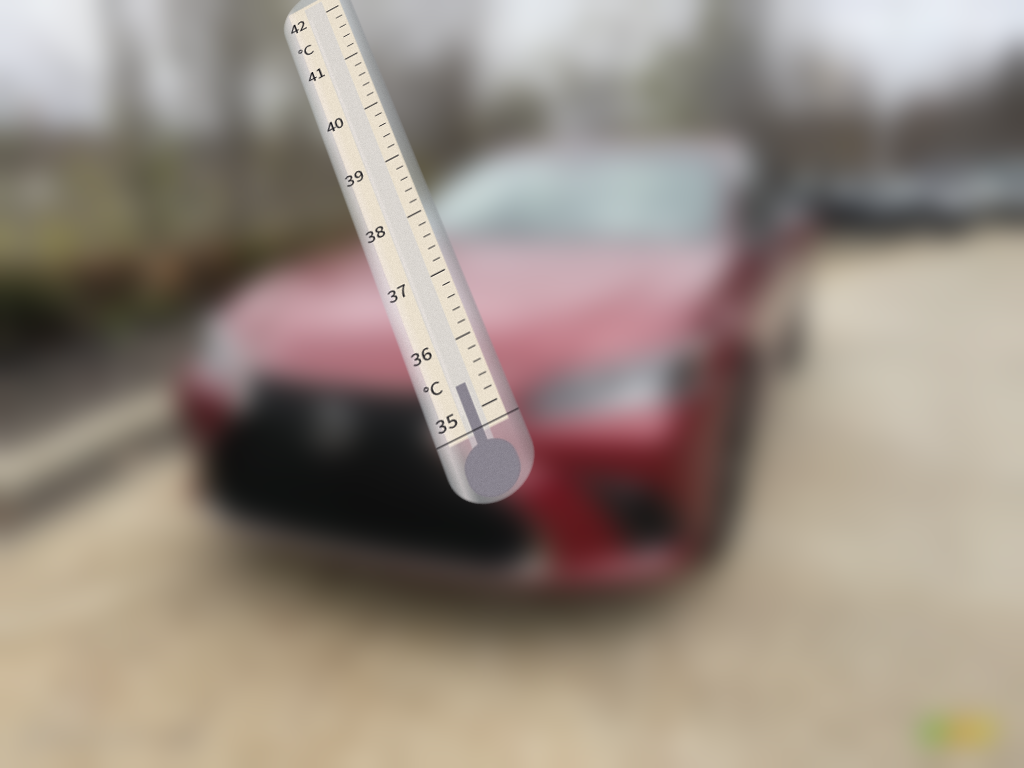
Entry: 35.4 °C
